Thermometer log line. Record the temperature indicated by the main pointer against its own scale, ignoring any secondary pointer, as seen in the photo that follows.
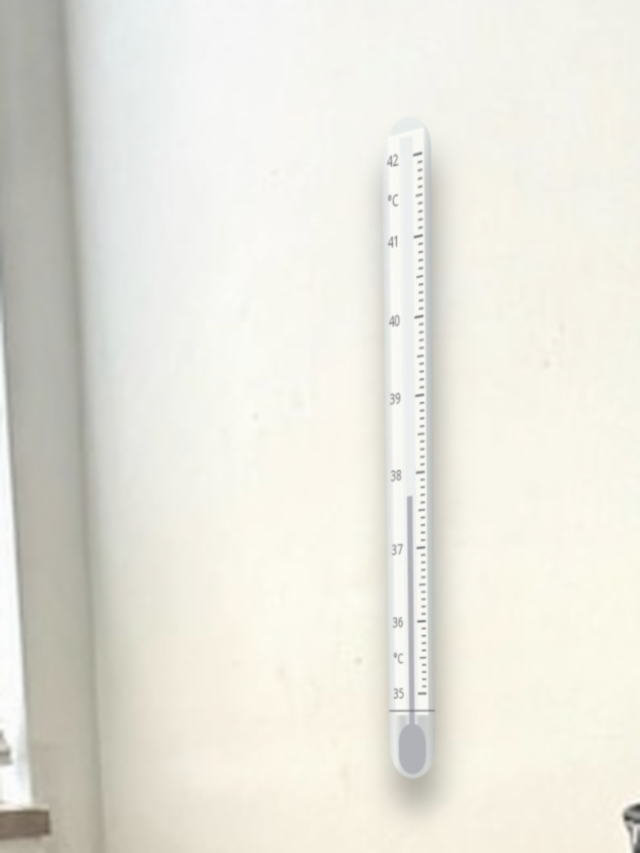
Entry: 37.7 °C
